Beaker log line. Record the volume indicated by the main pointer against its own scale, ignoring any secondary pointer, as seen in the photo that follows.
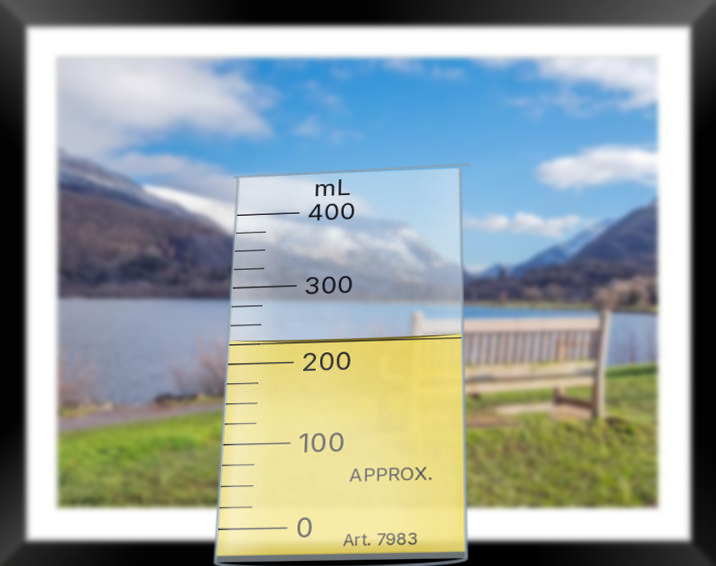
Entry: 225 mL
